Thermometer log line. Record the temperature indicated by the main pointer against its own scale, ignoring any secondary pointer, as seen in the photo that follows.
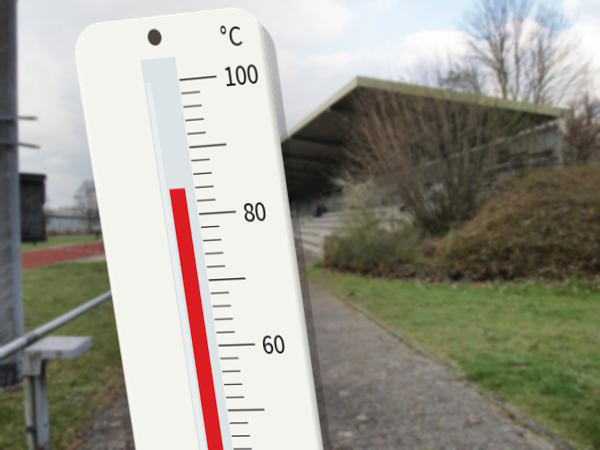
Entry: 84 °C
